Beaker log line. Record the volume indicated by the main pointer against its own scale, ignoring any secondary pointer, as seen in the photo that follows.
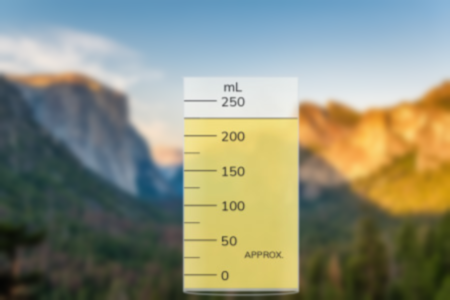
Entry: 225 mL
